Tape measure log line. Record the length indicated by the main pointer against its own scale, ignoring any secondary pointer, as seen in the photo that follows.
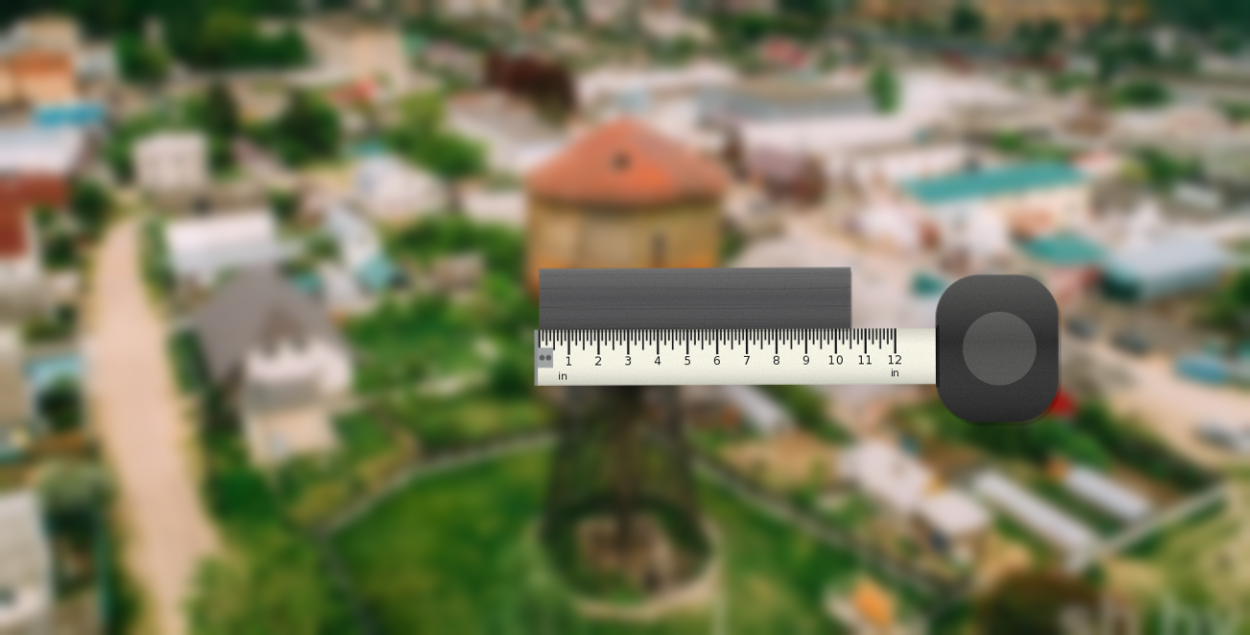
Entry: 10.5 in
